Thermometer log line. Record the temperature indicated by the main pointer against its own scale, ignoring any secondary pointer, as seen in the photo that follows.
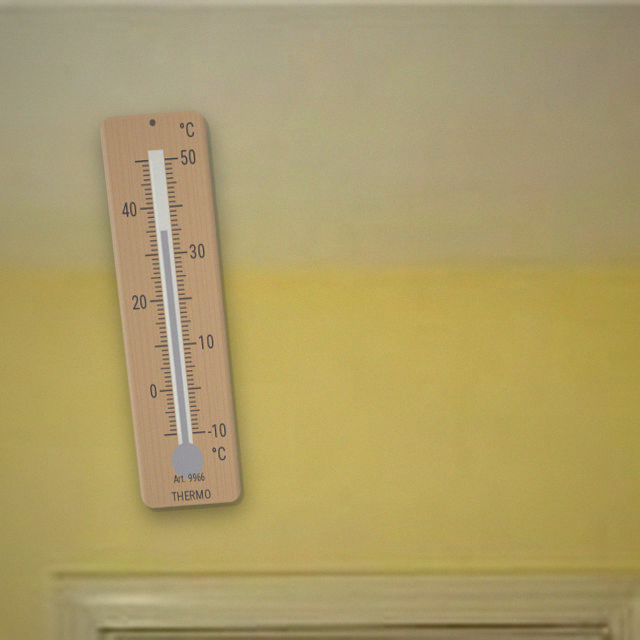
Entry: 35 °C
